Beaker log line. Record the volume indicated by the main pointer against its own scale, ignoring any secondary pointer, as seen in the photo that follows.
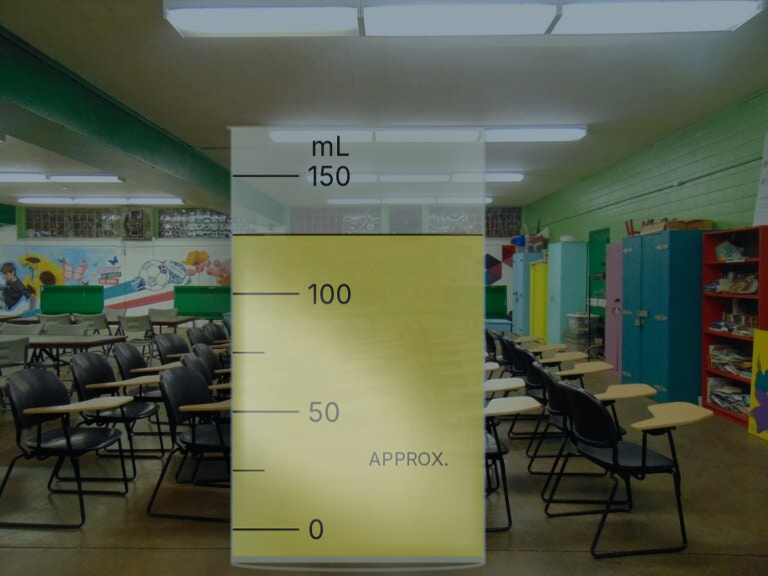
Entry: 125 mL
